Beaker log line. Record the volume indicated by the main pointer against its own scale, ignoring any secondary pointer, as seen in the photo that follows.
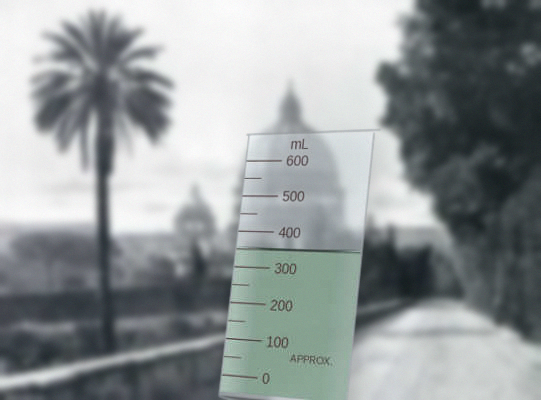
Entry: 350 mL
